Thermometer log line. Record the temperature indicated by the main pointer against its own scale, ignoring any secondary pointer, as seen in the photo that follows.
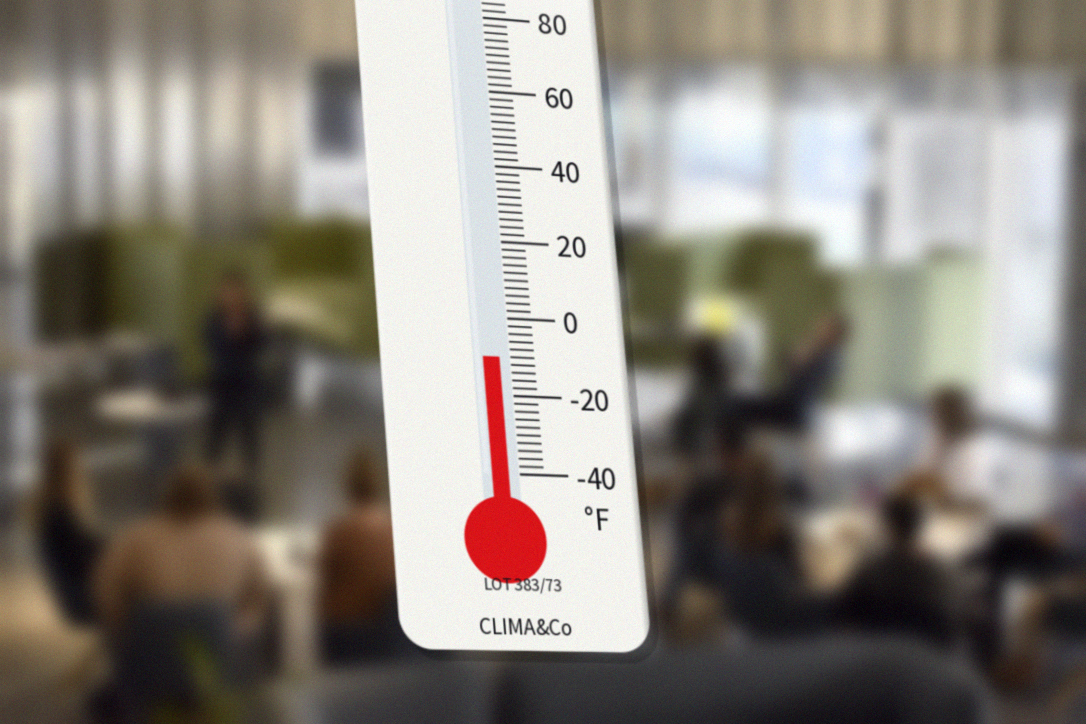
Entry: -10 °F
